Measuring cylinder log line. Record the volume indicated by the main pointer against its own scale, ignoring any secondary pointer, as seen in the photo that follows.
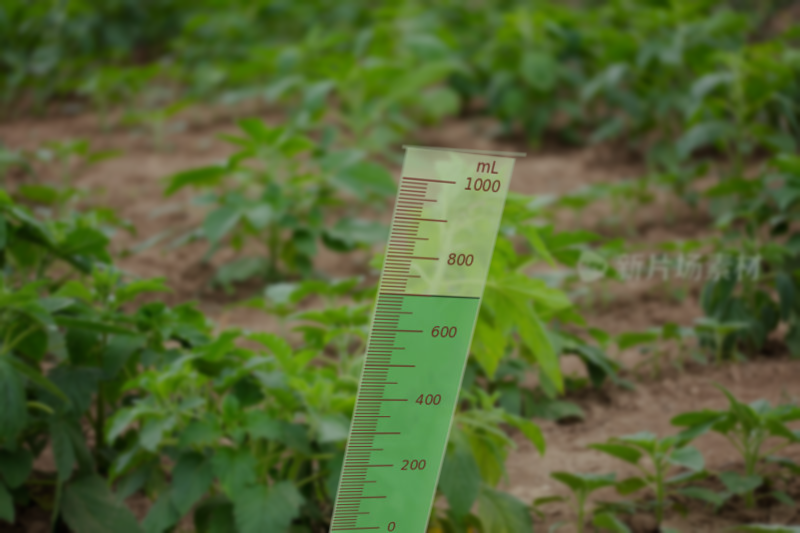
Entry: 700 mL
